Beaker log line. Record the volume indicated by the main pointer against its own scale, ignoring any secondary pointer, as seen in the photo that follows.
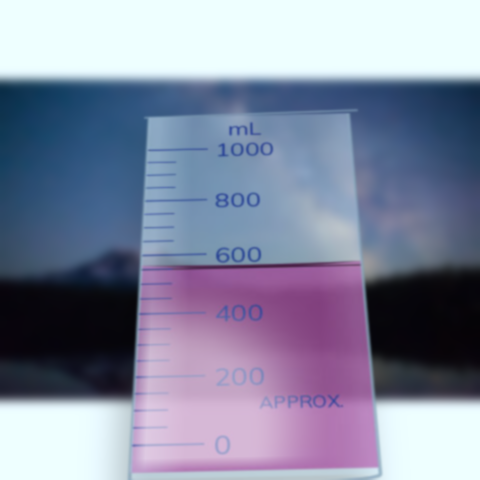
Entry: 550 mL
